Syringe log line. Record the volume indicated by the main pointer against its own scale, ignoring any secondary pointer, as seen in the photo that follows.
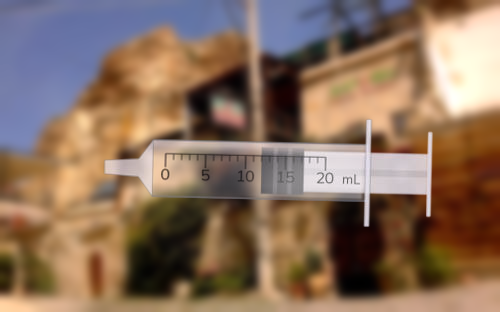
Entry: 12 mL
